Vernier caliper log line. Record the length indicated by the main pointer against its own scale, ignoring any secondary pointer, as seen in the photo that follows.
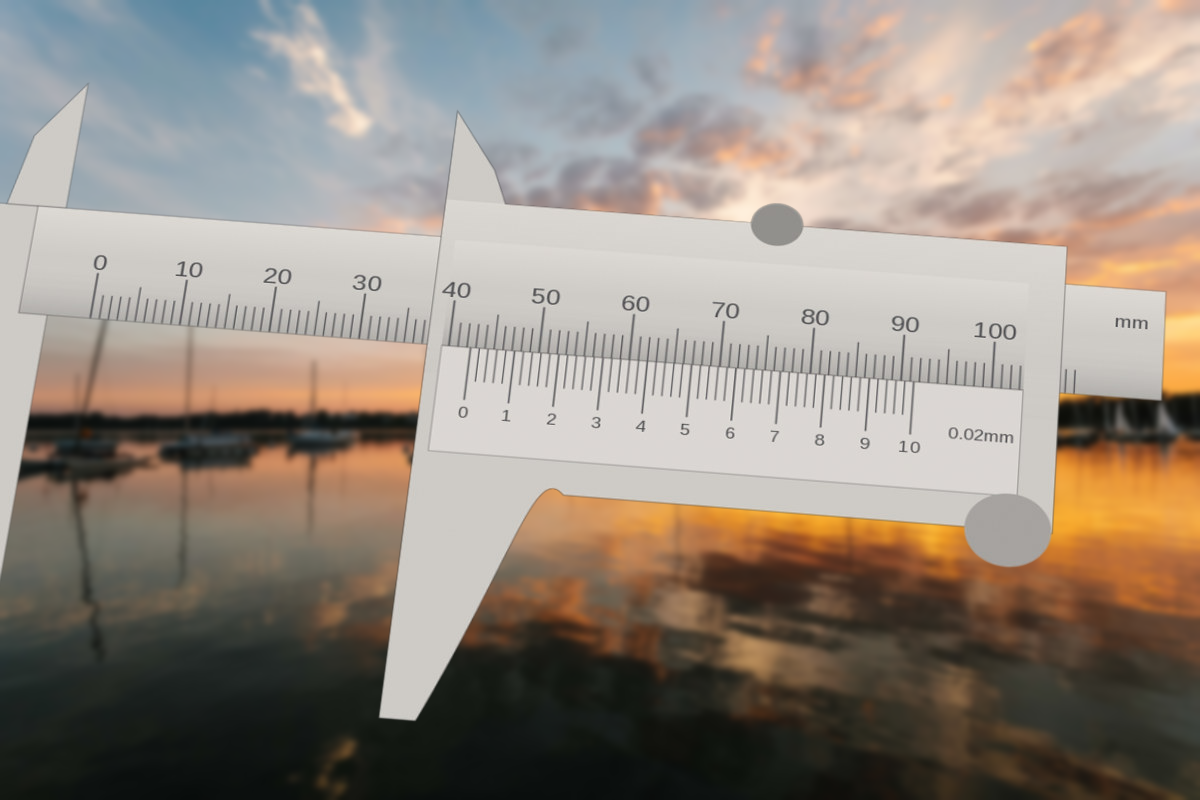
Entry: 42.4 mm
